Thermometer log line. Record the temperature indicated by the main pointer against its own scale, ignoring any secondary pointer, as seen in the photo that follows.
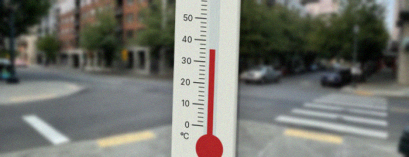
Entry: 36 °C
